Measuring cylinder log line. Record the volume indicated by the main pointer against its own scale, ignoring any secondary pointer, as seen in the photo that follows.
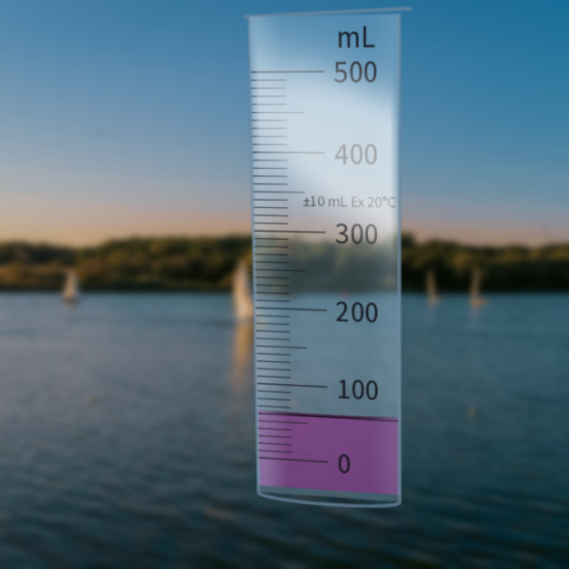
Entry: 60 mL
